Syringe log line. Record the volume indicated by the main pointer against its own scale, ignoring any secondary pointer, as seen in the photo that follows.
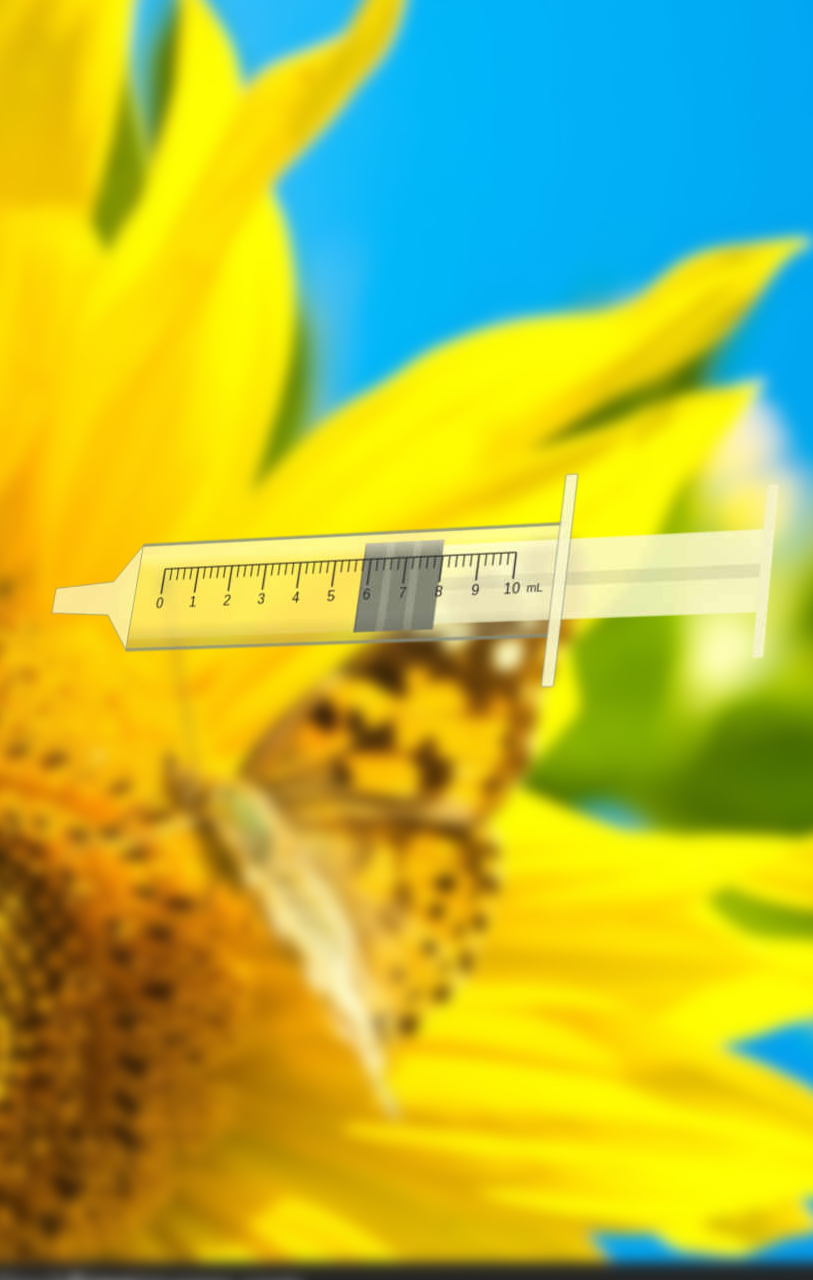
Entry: 5.8 mL
